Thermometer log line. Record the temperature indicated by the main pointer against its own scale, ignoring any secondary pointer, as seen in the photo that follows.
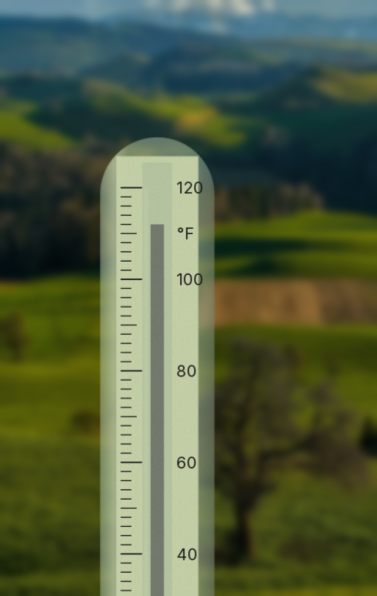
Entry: 112 °F
